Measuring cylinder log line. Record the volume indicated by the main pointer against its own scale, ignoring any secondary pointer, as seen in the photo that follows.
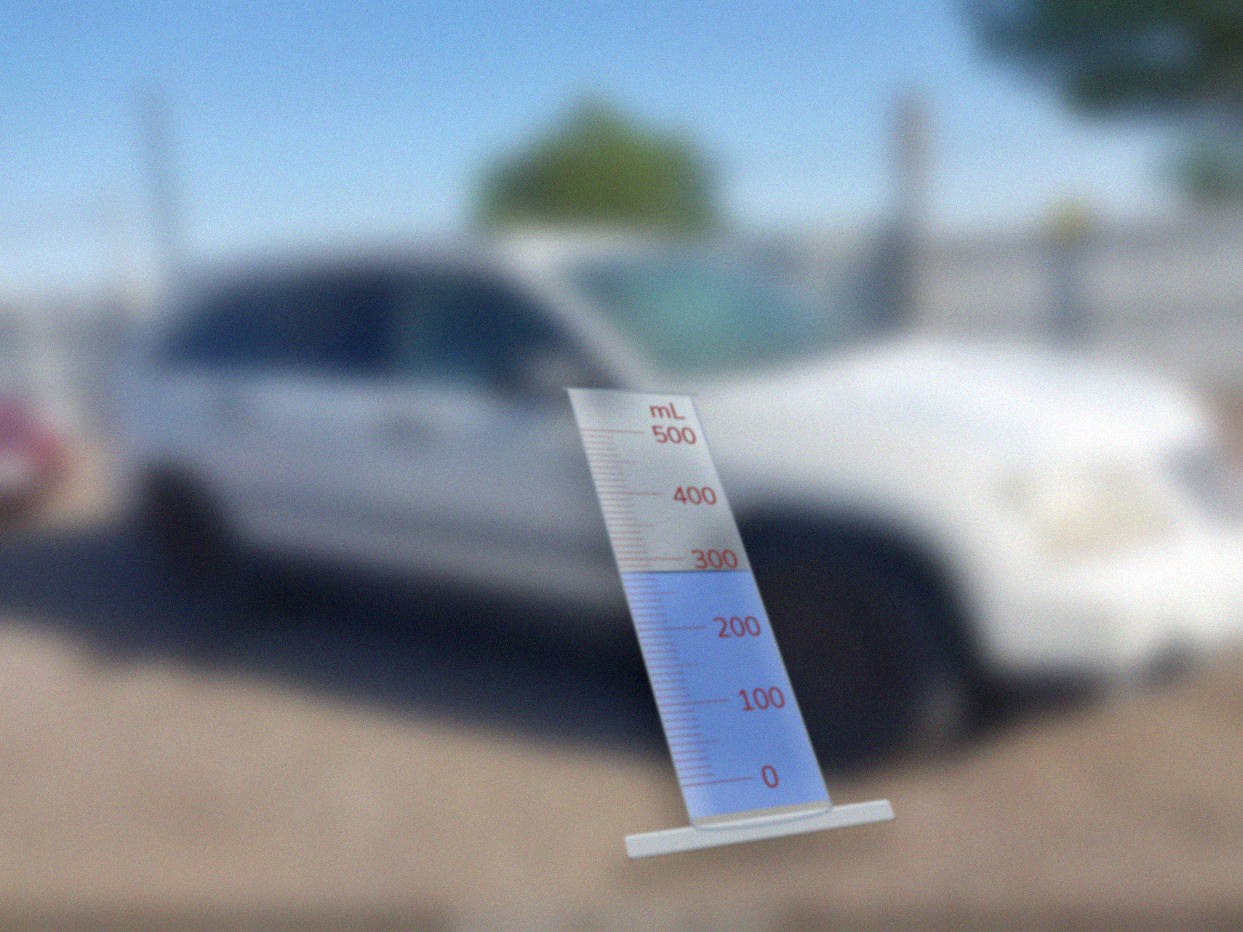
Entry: 280 mL
